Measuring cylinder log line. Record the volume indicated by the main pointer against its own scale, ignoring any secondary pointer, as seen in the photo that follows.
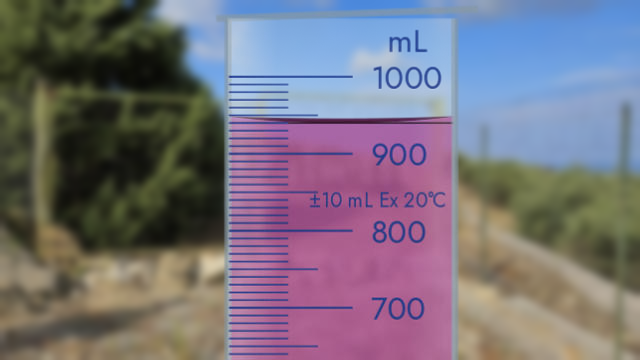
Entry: 940 mL
